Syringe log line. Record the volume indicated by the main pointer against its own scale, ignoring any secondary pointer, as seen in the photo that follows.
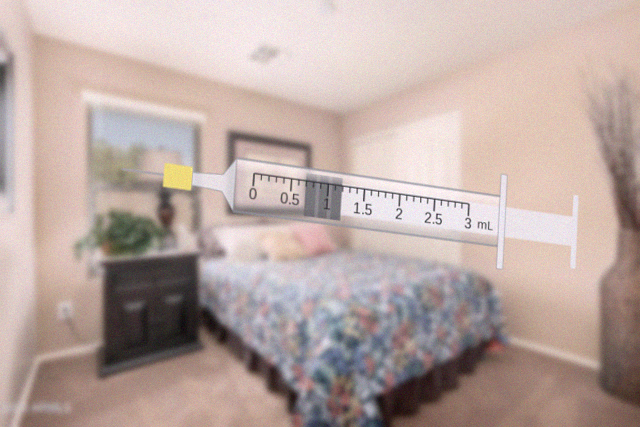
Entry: 0.7 mL
